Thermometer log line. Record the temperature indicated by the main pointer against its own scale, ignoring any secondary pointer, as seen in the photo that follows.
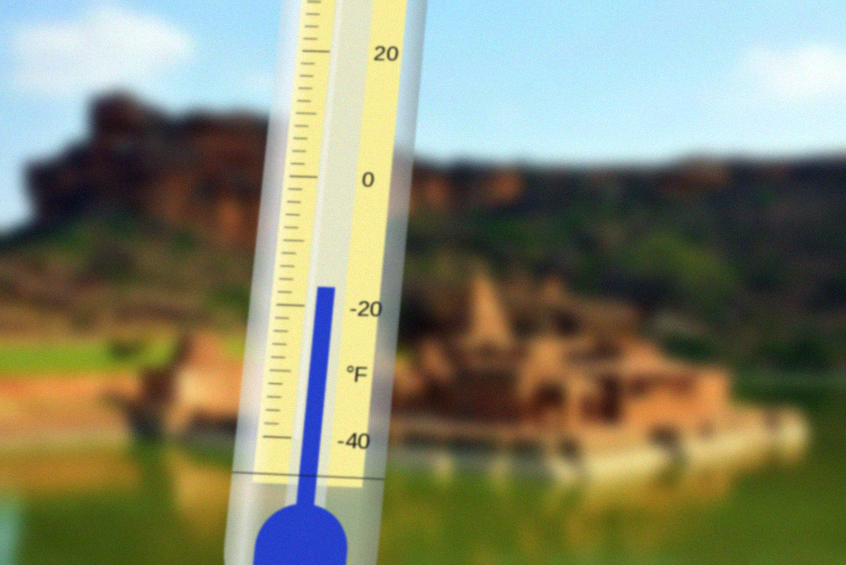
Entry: -17 °F
